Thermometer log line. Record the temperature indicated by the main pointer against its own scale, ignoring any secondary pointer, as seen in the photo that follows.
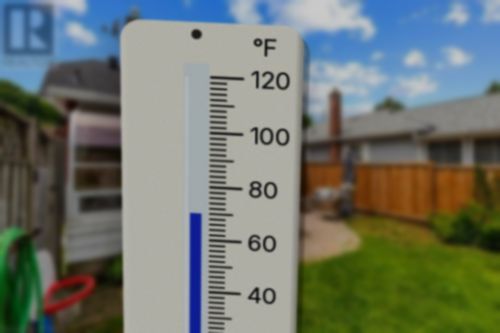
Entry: 70 °F
